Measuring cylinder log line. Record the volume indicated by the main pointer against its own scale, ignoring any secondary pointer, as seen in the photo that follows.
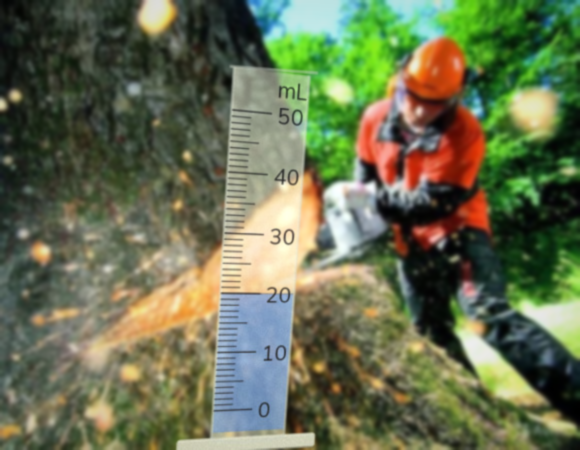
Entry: 20 mL
